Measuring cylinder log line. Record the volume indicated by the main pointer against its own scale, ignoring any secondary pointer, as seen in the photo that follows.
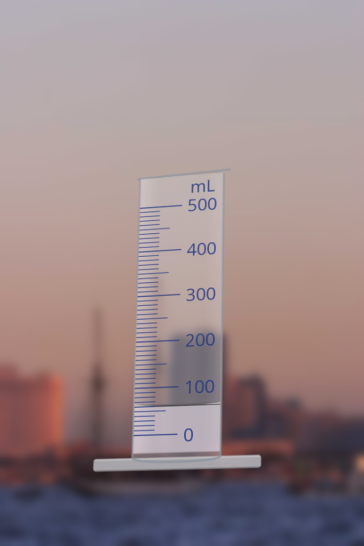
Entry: 60 mL
